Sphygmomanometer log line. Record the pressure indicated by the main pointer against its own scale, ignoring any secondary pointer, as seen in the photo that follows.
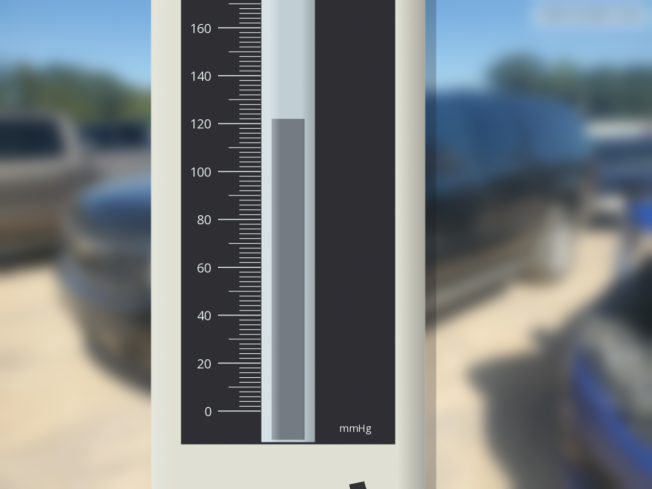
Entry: 122 mmHg
